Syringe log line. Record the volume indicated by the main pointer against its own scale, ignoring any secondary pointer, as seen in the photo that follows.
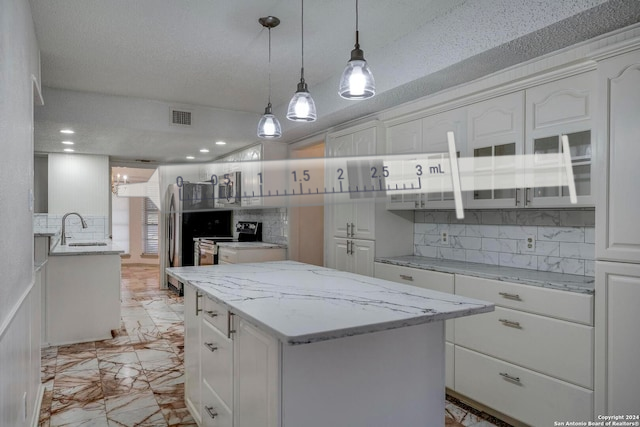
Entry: 2.1 mL
